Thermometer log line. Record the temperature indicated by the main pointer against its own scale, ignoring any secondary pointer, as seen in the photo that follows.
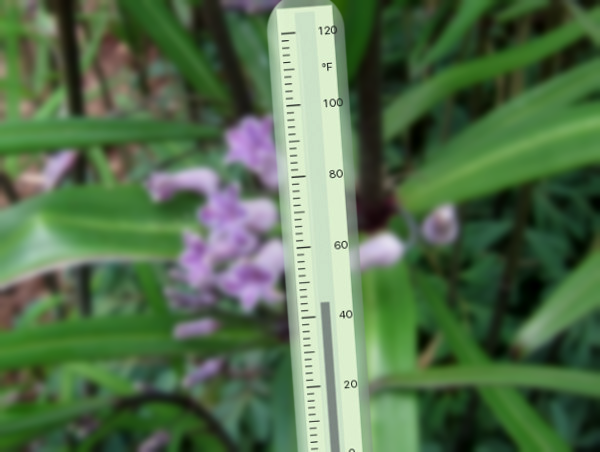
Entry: 44 °F
